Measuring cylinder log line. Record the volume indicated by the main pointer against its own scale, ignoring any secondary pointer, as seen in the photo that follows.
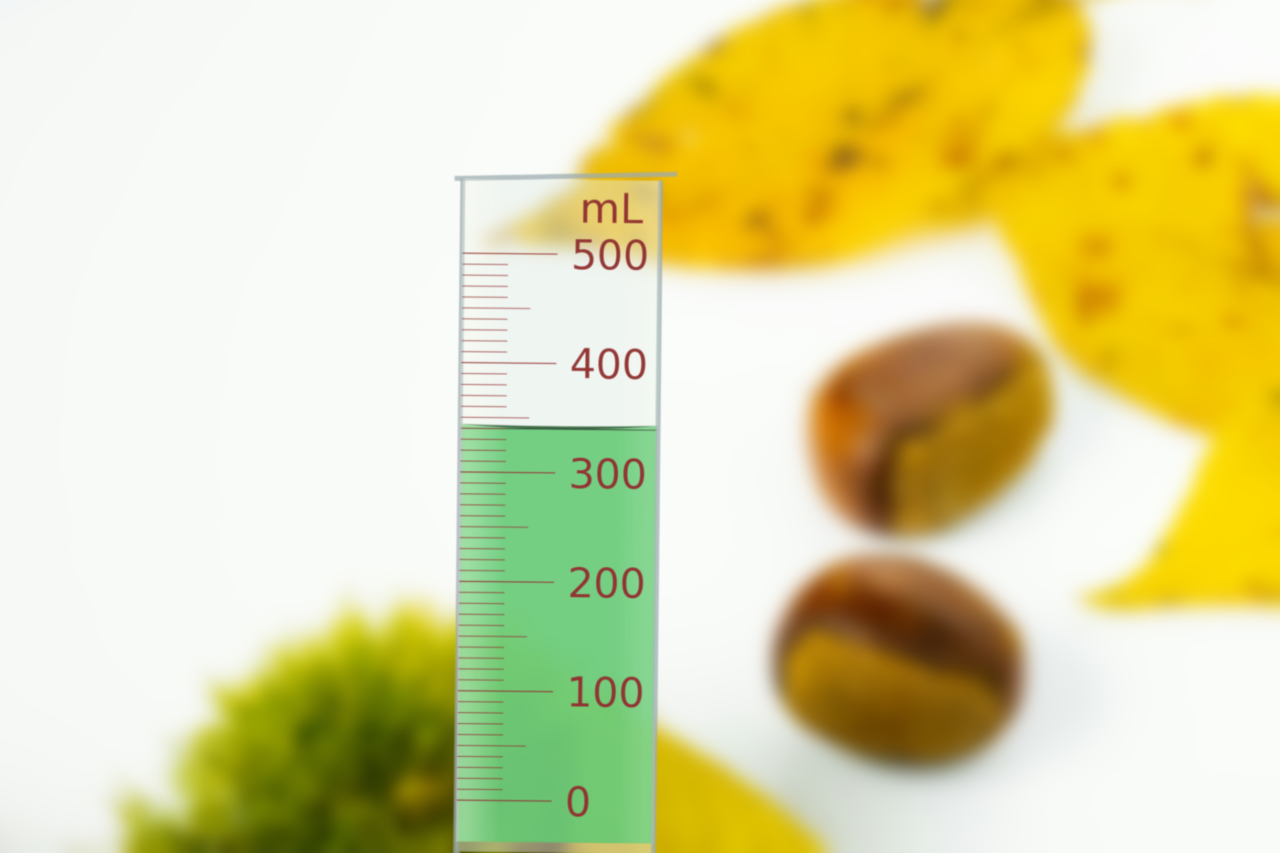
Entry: 340 mL
